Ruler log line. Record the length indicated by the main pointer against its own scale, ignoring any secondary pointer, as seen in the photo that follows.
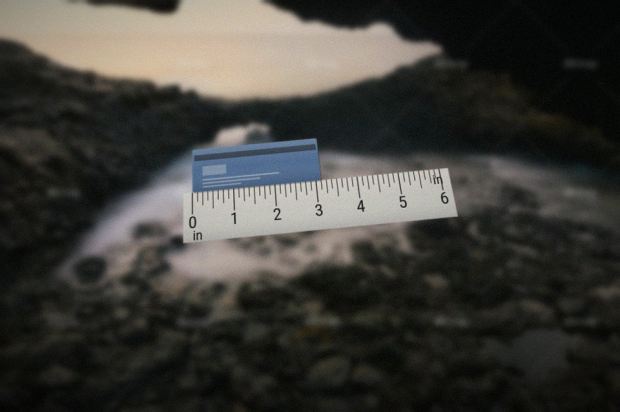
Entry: 3.125 in
